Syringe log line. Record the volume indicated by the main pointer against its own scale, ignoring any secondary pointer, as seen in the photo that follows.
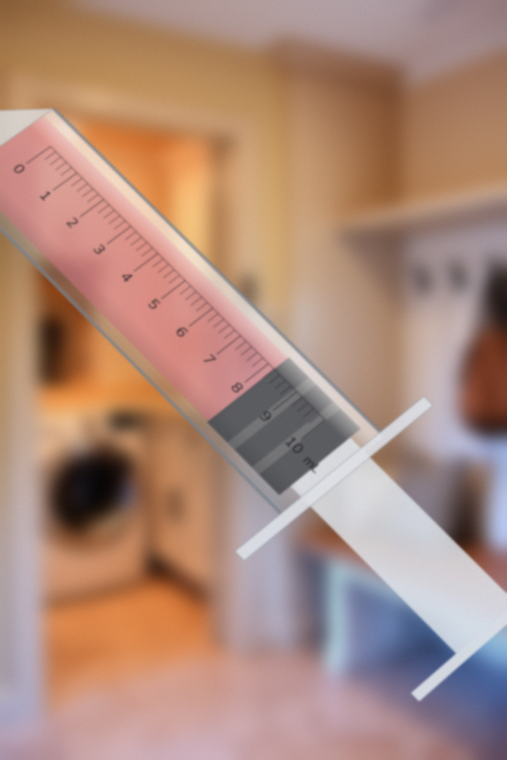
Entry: 8.2 mL
